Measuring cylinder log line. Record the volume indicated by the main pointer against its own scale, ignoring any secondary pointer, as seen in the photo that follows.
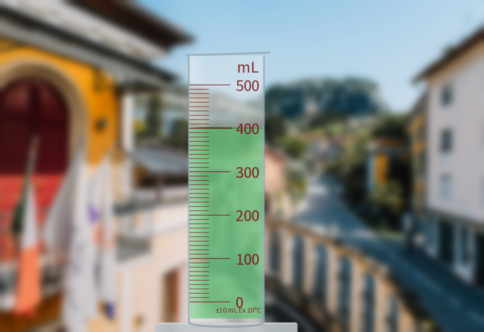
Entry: 400 mL
